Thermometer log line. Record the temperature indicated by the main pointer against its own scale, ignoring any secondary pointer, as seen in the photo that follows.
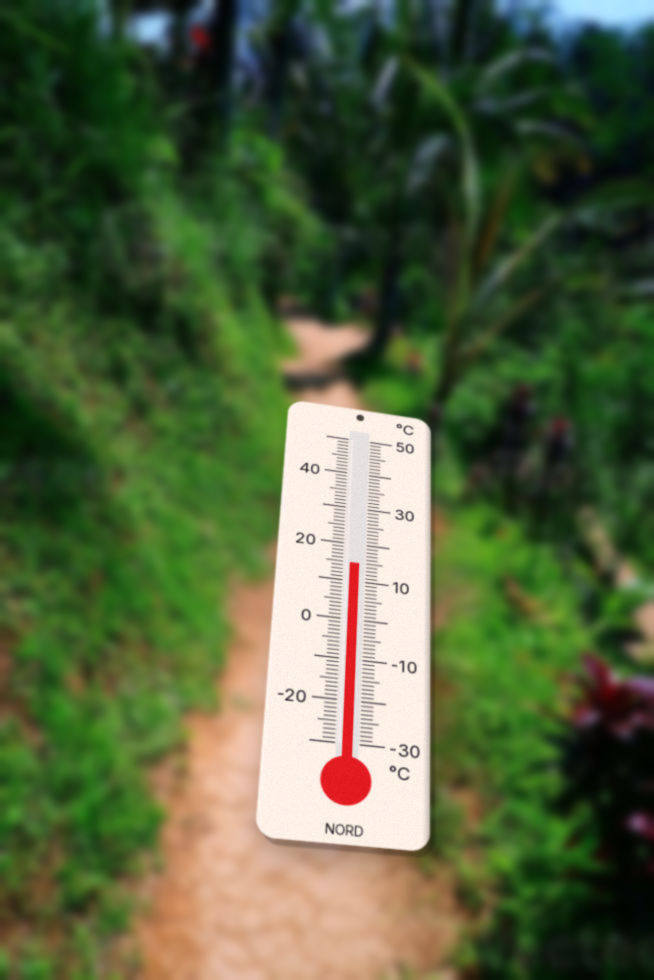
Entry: 15 °C
